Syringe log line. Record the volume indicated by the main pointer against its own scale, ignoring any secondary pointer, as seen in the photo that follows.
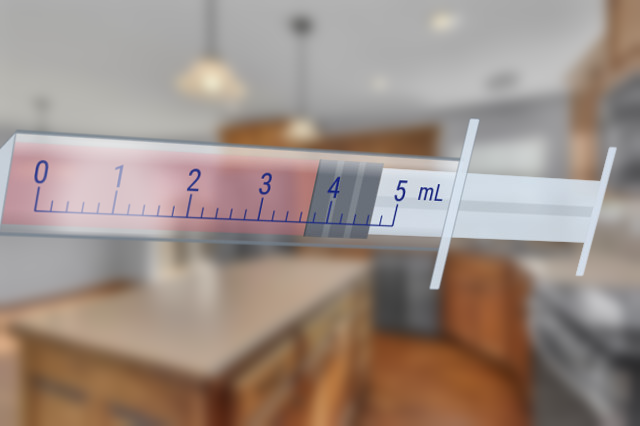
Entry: 3.7 mL
